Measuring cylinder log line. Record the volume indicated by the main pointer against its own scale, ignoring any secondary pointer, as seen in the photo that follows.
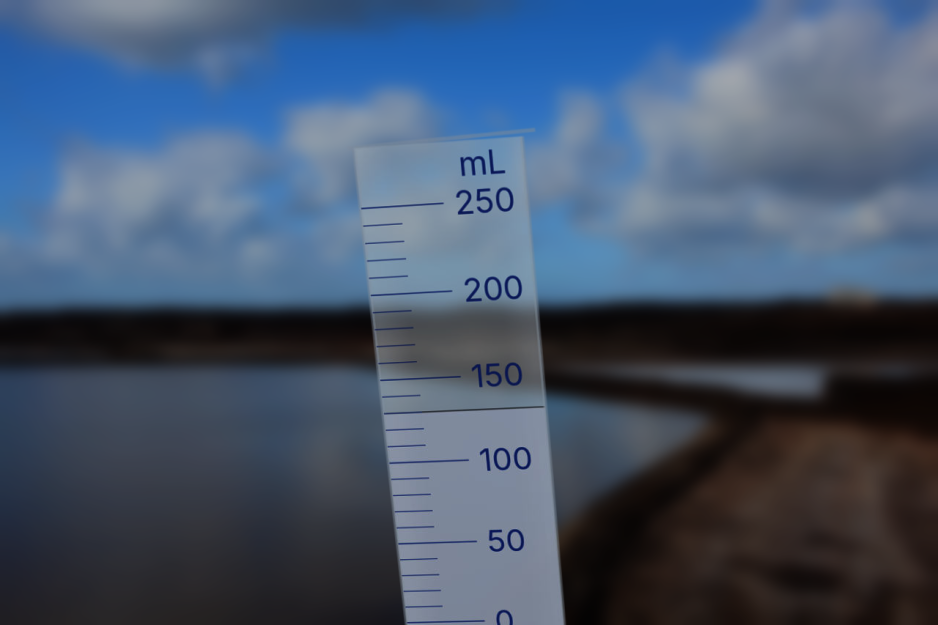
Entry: 130 mL
